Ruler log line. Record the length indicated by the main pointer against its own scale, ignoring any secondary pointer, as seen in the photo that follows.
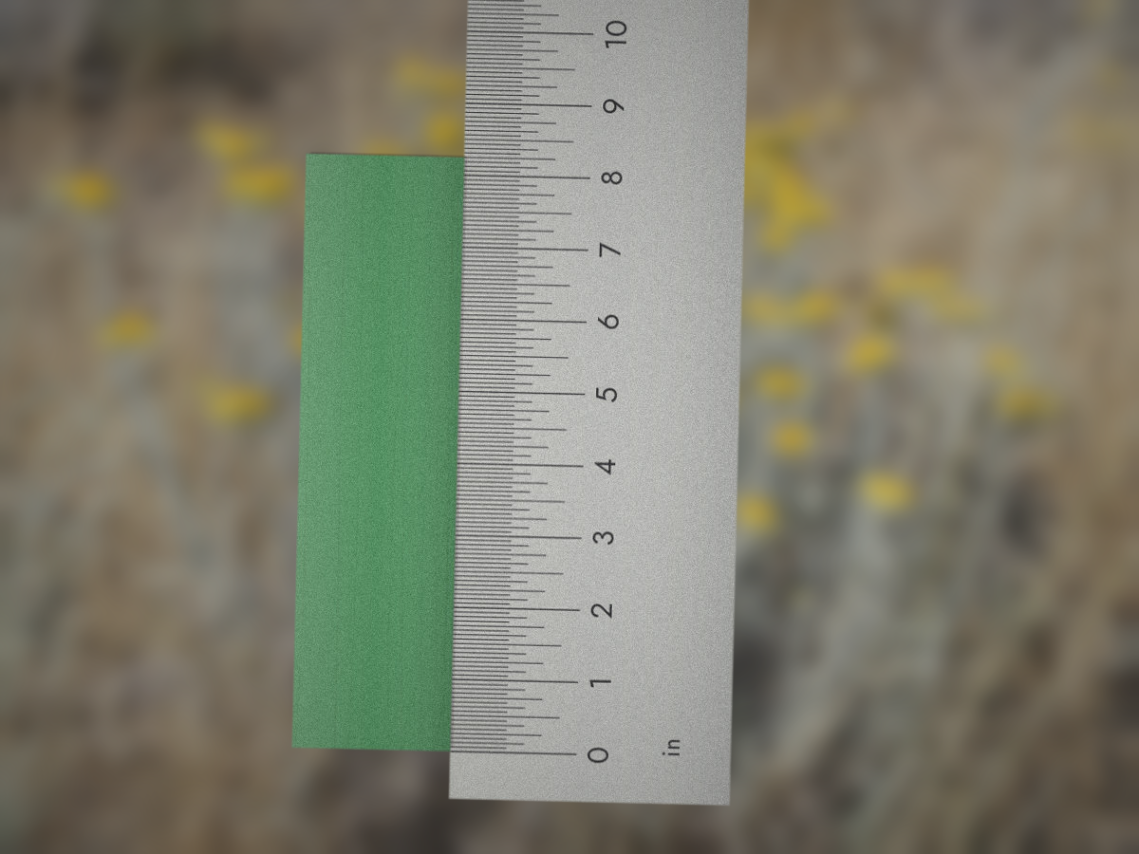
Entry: 8.25 in
